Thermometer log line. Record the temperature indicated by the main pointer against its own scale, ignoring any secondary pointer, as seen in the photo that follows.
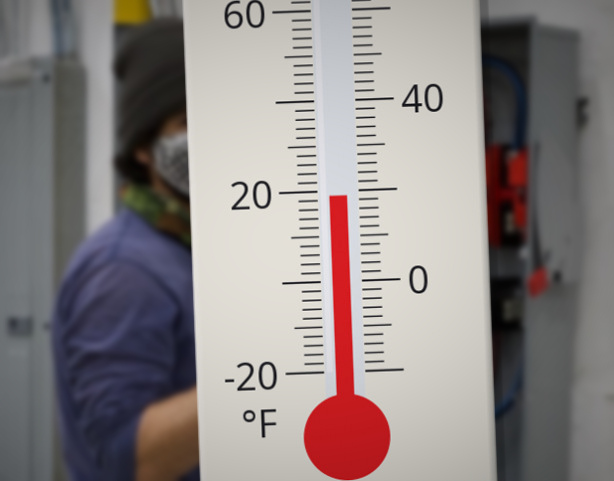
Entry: 19 °F
